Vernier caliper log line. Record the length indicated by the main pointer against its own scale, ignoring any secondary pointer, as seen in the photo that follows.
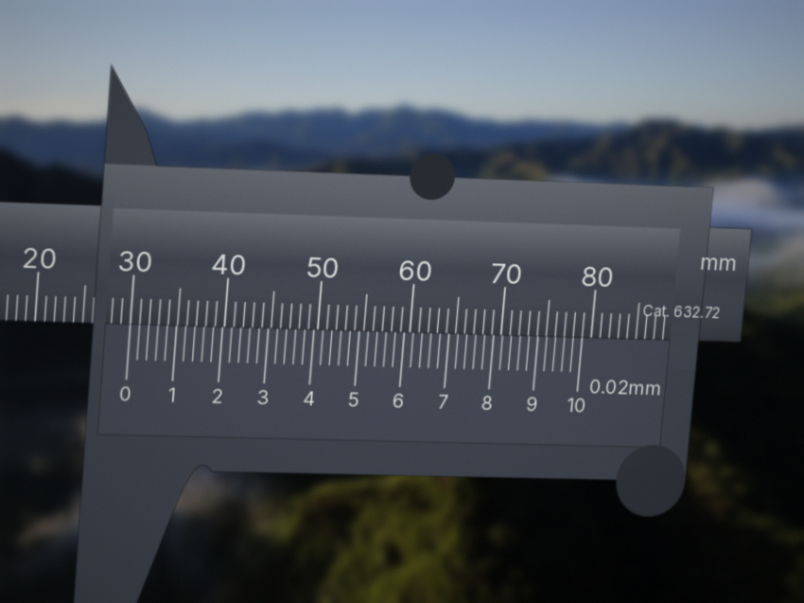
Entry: 30.0 mm
